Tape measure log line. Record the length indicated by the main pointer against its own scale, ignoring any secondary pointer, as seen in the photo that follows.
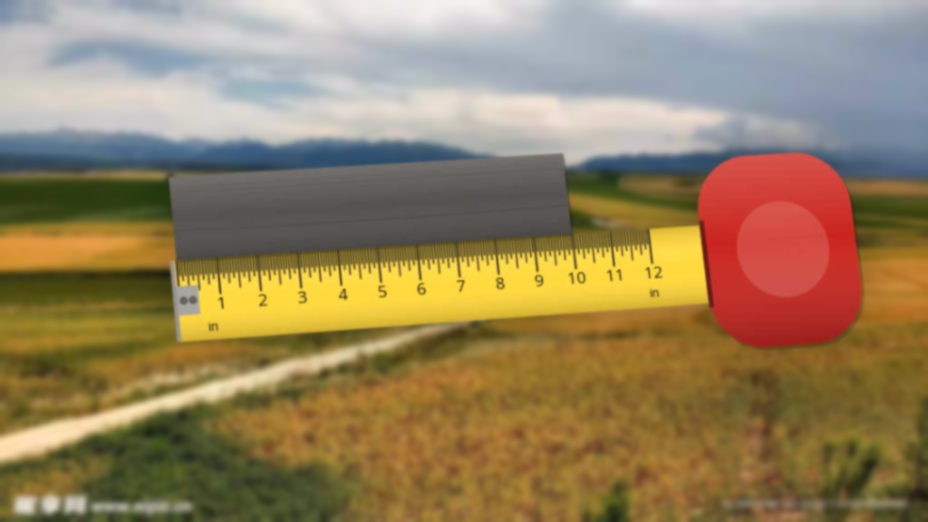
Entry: 10 in
